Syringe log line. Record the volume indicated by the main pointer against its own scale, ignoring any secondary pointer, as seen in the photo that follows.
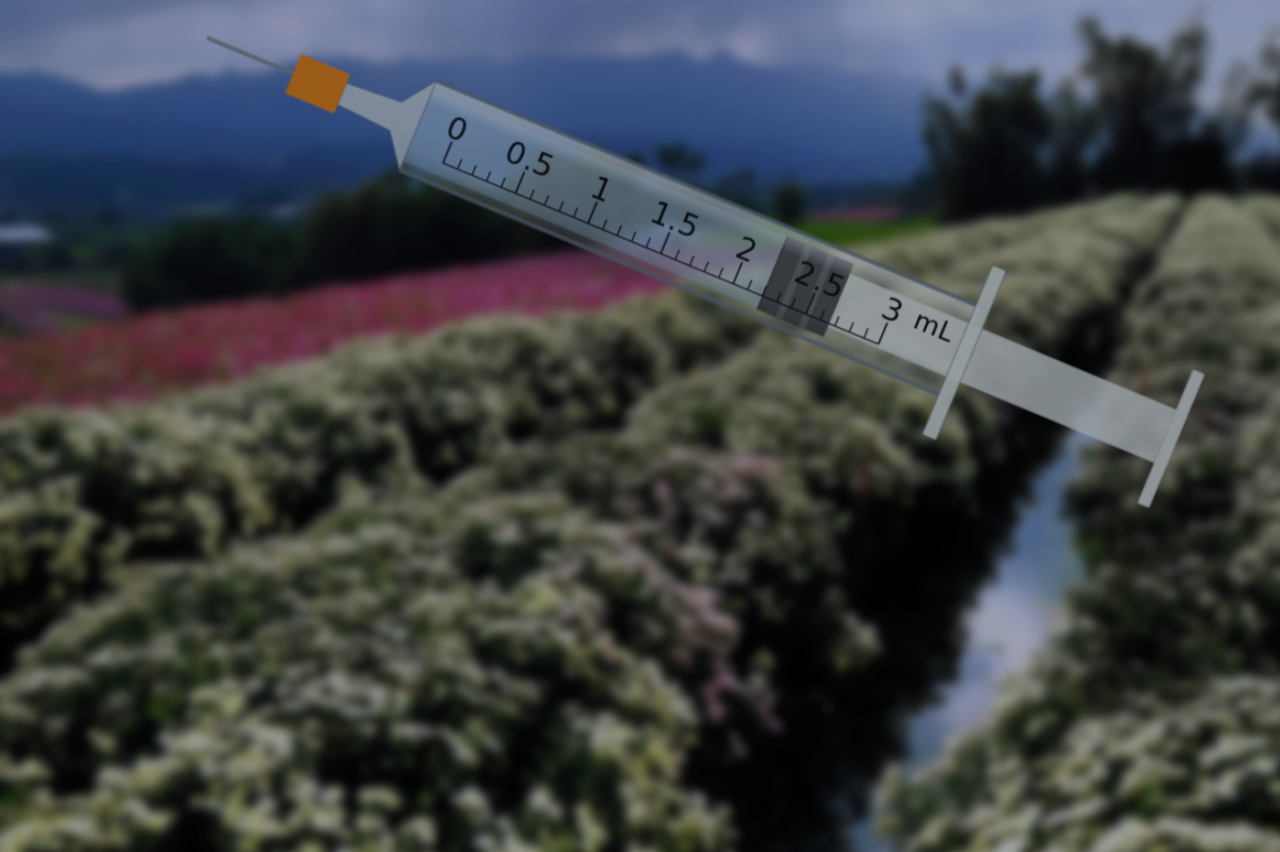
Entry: 2.2 mL
